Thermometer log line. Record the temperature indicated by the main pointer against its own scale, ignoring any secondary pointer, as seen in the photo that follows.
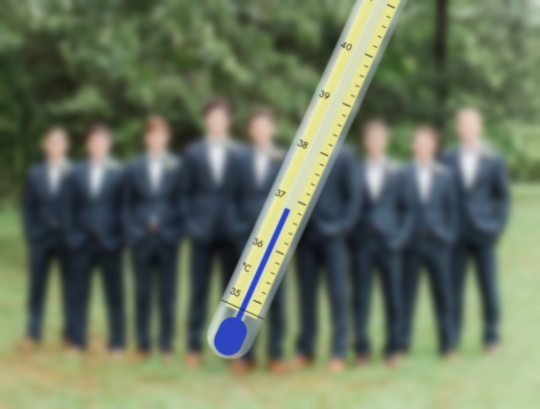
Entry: 36.8 °C
